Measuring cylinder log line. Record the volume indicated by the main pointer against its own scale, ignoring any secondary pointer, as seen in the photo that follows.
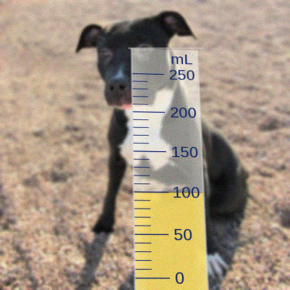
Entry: 100 mL
